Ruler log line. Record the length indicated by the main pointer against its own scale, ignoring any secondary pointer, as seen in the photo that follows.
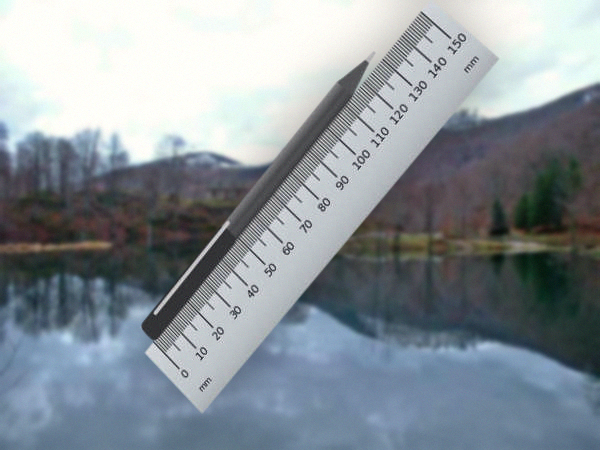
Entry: 130 mm
